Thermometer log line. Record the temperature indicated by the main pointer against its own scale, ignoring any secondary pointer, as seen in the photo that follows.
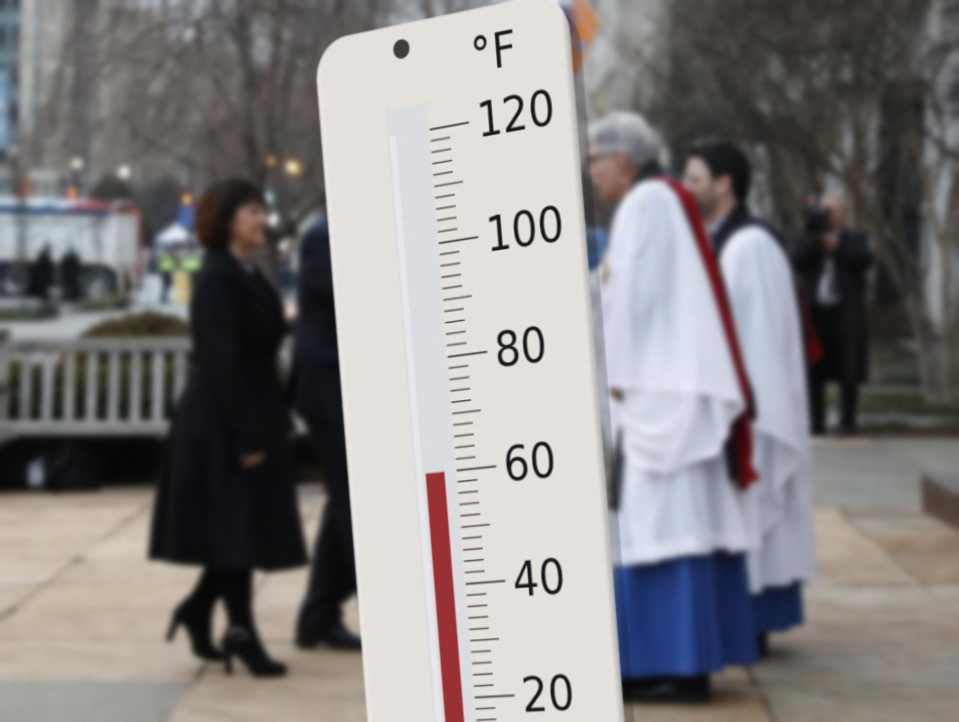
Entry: 60 °F
